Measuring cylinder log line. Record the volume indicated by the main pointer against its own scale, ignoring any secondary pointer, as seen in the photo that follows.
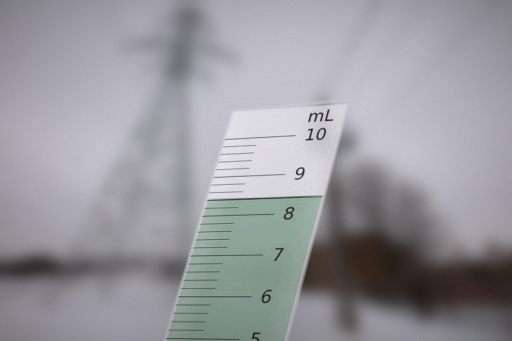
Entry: 8.4 mL
